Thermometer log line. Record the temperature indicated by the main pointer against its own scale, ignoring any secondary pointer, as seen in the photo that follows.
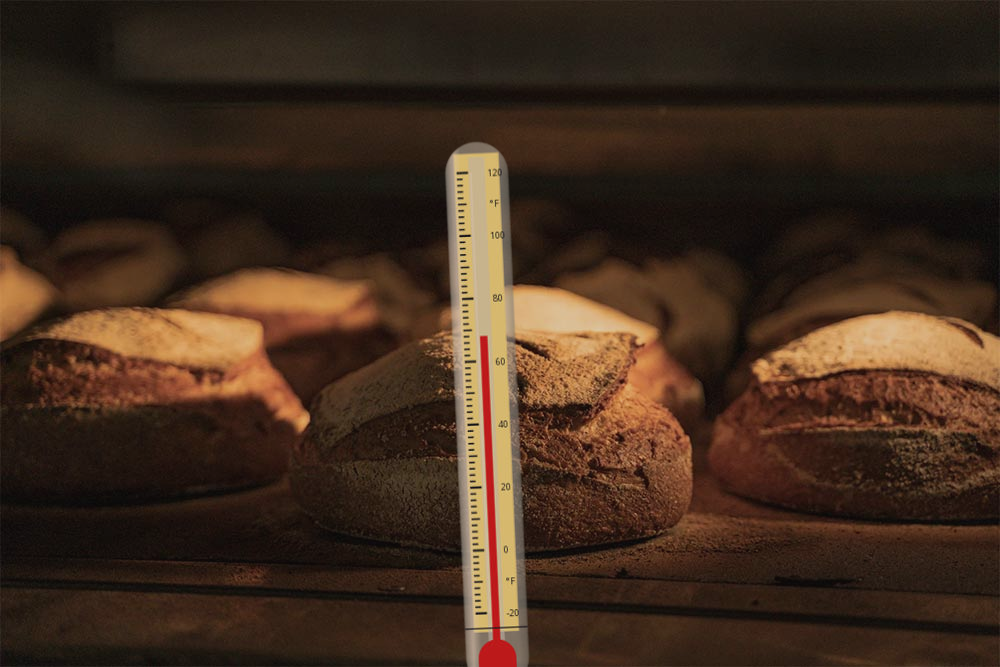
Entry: 68 °F
